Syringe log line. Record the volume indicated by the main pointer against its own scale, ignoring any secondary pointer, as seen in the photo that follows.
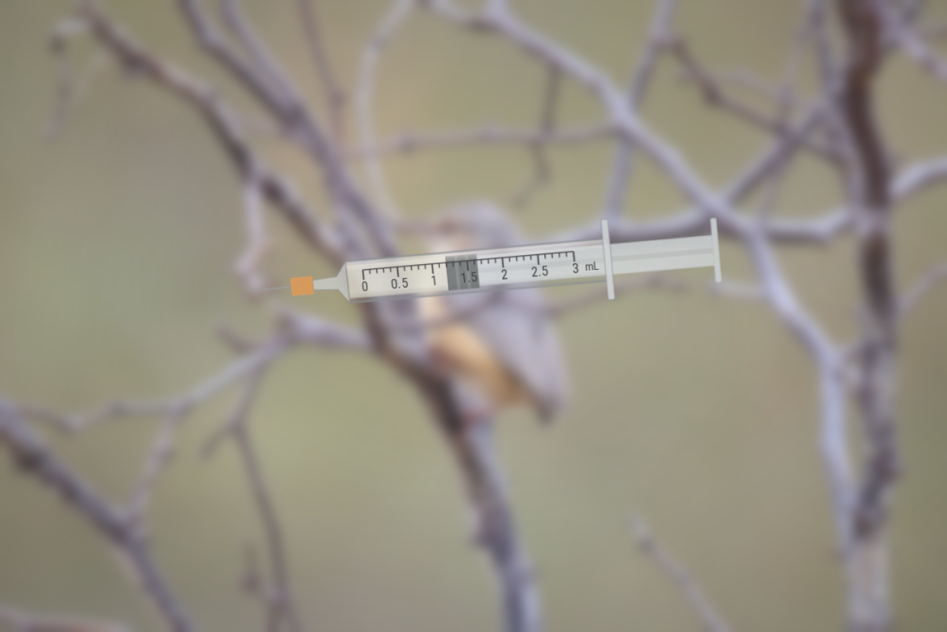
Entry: 1.2 mL
